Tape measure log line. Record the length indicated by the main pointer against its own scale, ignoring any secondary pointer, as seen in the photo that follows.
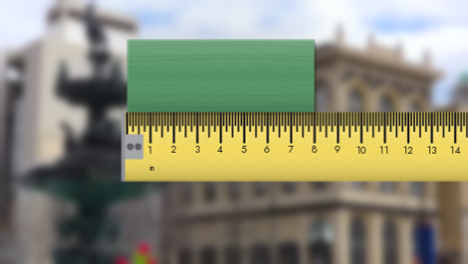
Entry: 8 in
